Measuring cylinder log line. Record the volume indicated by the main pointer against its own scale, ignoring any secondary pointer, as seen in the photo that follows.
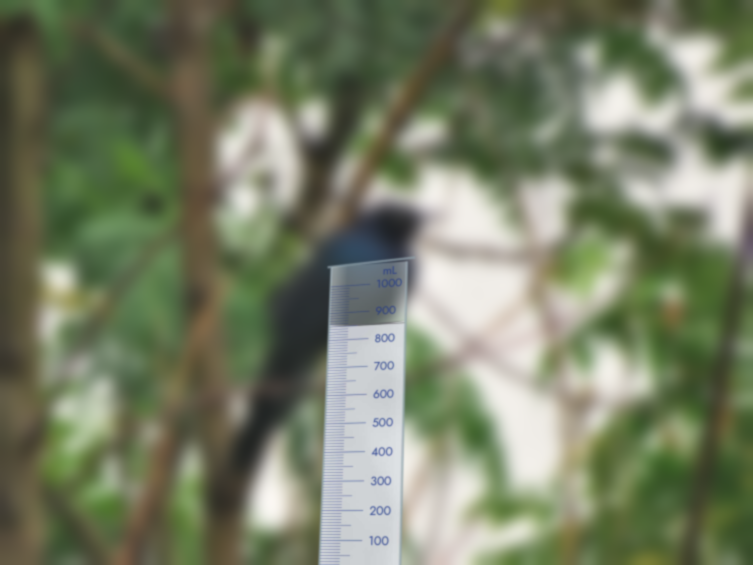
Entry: 850 mL
